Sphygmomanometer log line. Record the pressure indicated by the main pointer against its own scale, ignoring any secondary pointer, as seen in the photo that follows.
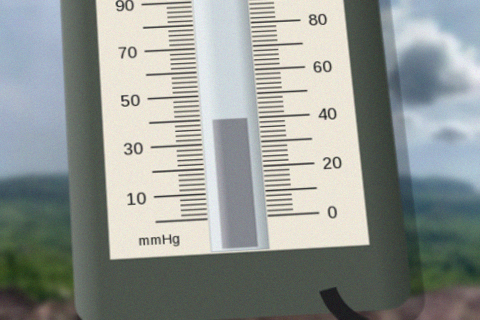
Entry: 40 mmHg
